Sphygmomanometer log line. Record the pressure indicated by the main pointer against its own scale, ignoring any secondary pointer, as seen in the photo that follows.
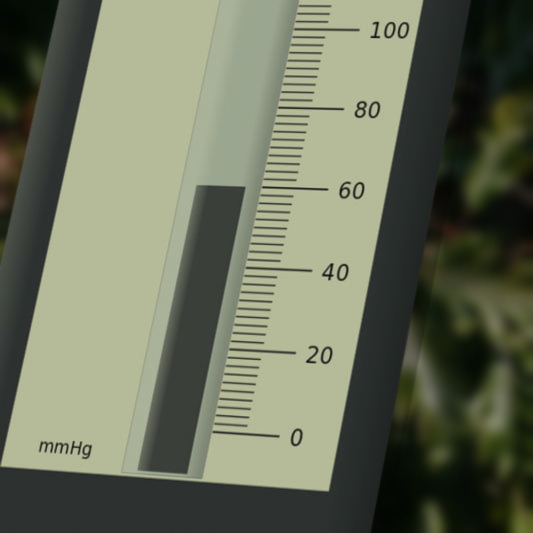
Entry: 60 mmHg
